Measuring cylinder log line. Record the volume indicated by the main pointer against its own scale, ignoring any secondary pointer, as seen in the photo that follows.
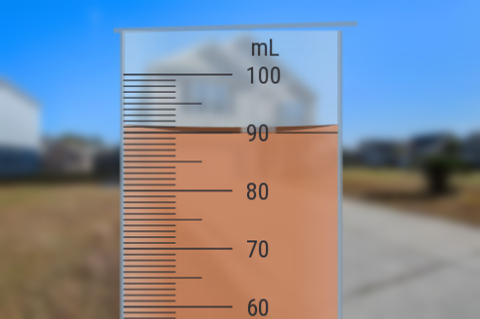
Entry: 90 mL
